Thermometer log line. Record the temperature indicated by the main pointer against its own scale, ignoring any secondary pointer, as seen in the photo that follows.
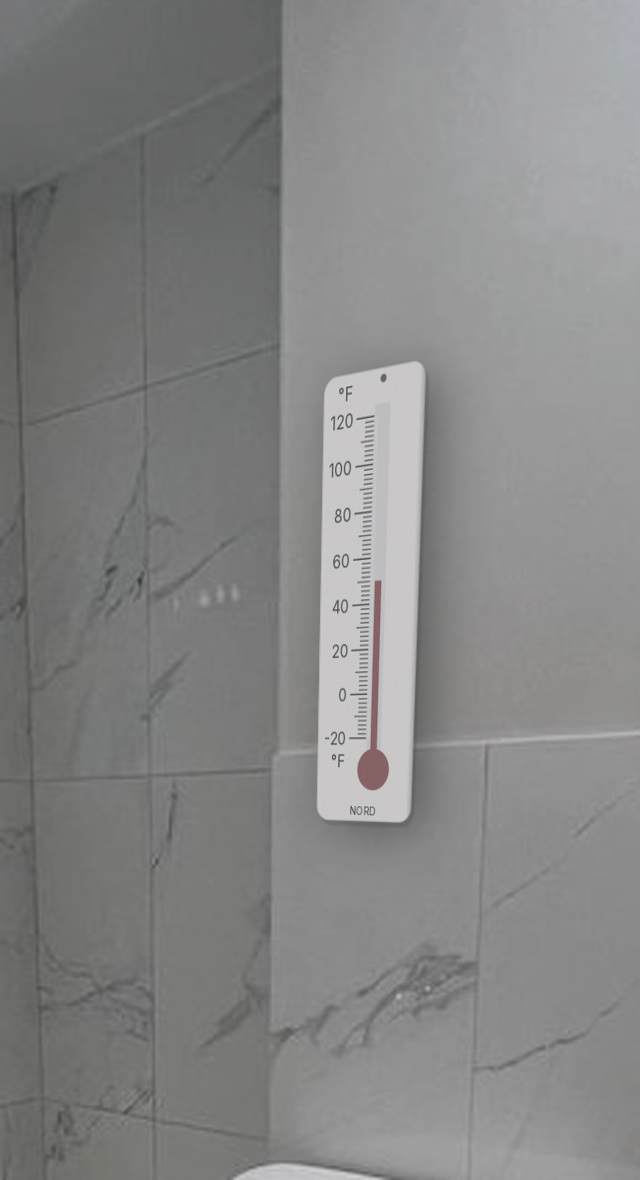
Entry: 50 °F
